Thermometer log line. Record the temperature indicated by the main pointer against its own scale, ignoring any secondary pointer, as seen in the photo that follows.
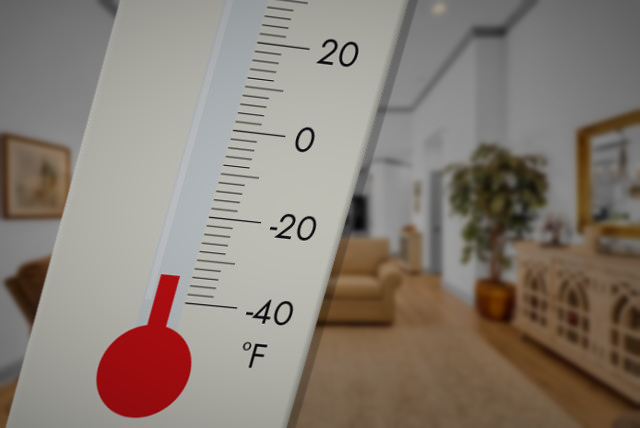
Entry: -34 °F
